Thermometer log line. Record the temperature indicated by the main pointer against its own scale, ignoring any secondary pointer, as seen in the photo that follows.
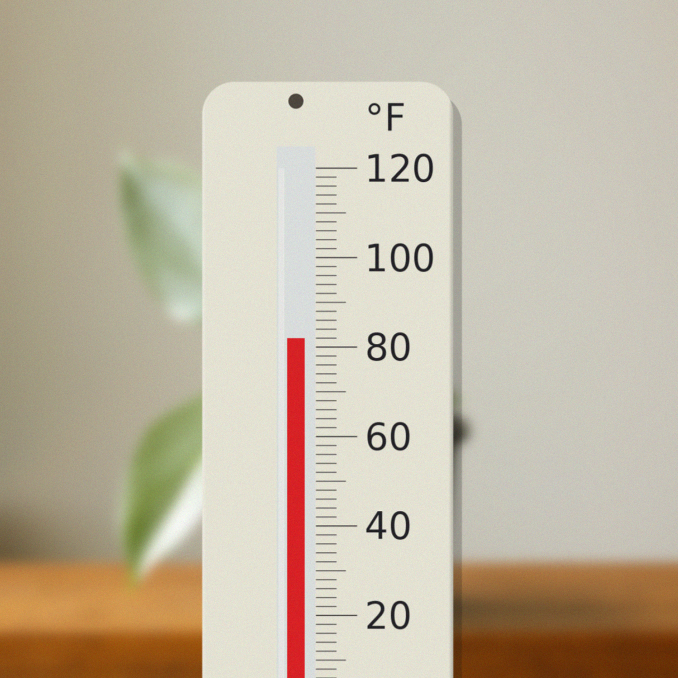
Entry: 82 °F
